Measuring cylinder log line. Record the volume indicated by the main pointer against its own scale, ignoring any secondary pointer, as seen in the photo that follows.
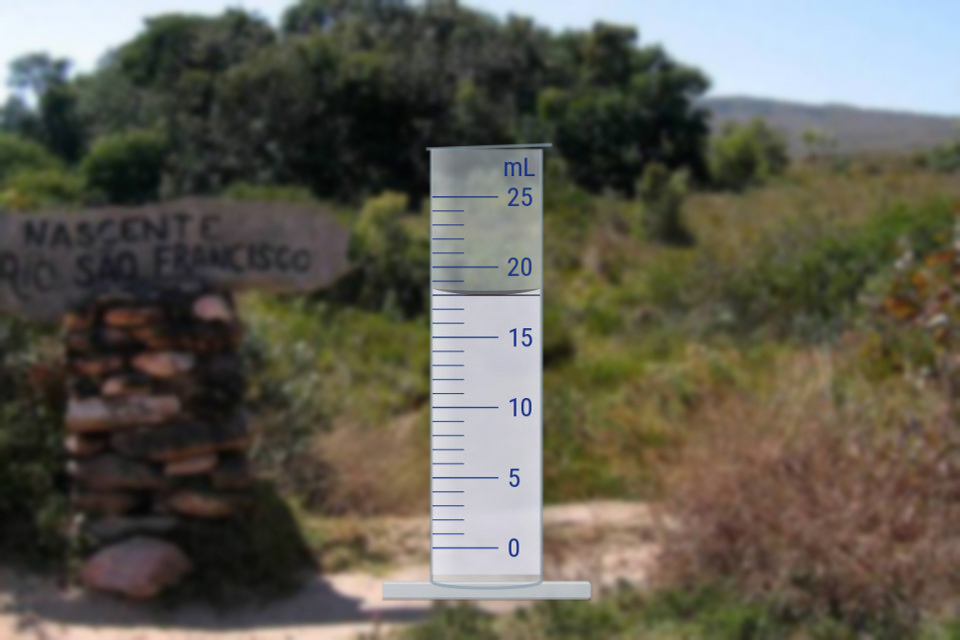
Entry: 18 mL
